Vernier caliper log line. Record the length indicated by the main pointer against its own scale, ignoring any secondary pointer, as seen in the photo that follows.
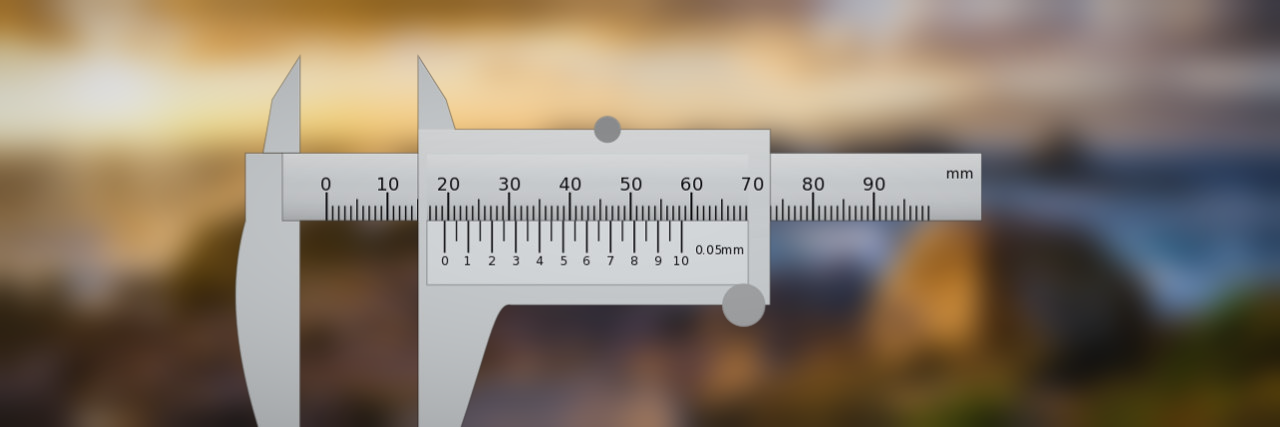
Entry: 19.4 mm
